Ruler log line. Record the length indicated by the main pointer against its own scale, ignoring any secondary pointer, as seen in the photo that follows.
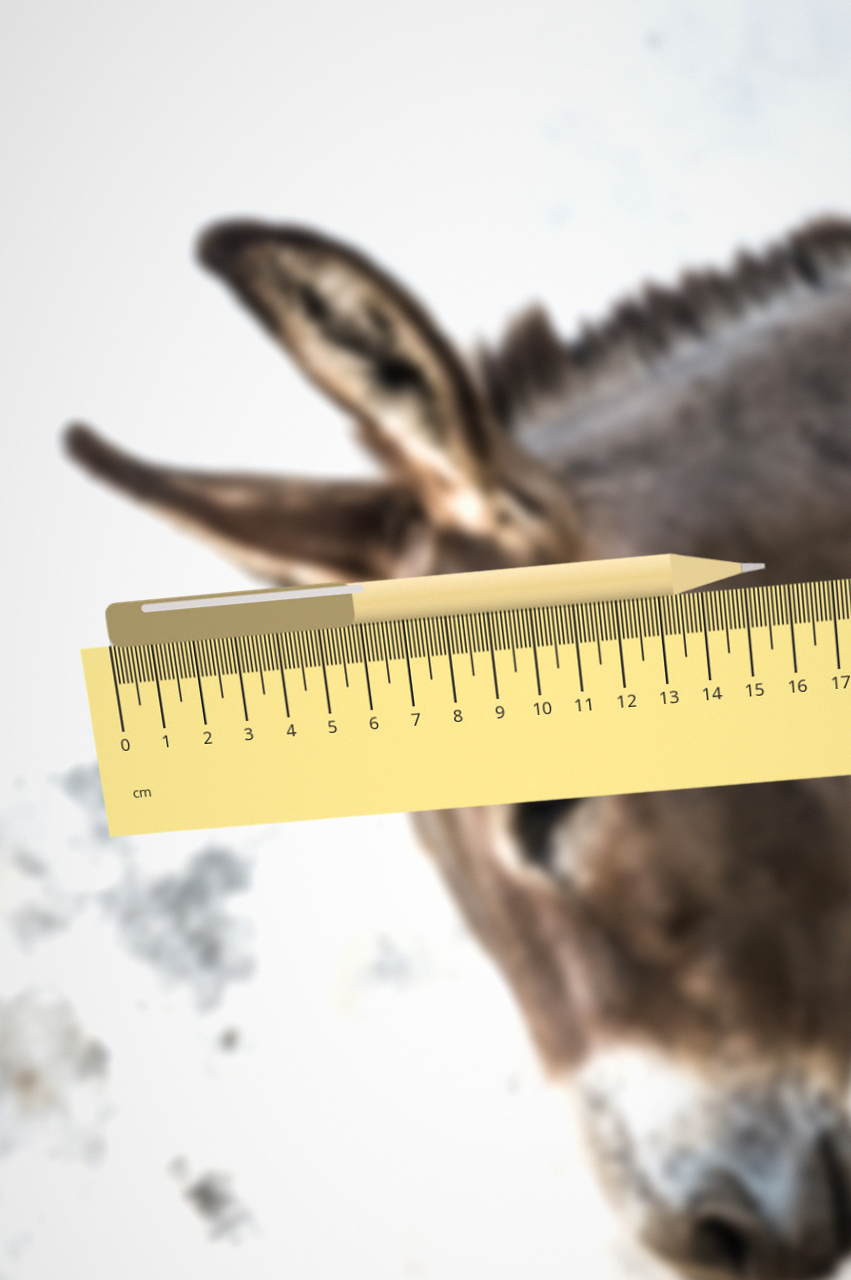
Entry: 15.5 cm
